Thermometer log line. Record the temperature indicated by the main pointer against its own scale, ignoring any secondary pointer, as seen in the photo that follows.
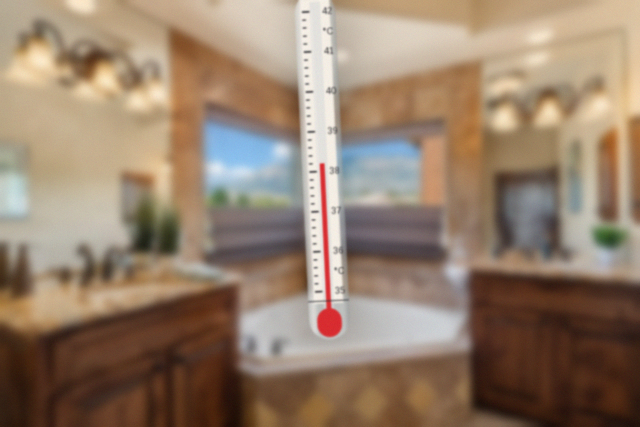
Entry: 38.2 °C
